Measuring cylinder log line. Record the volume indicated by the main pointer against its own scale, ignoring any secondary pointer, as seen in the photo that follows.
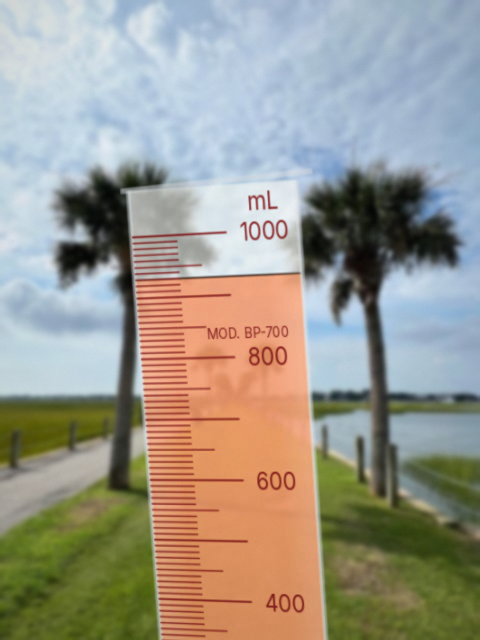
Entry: 930 mL
